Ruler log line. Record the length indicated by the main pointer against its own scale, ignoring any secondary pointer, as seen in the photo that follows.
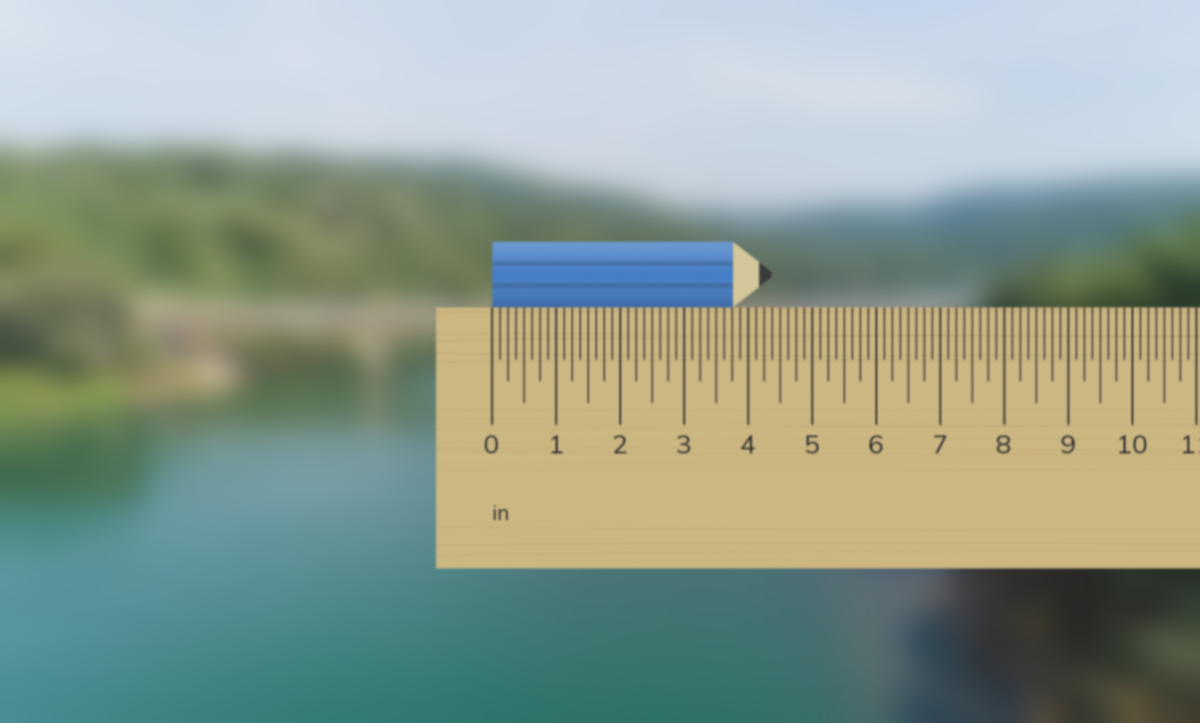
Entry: 4.375 in
